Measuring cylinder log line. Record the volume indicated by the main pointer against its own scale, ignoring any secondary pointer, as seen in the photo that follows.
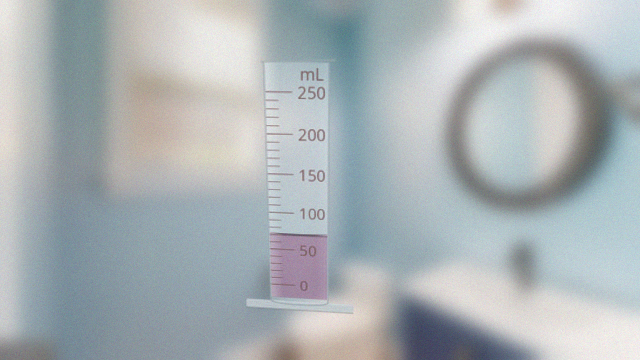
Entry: 70 mL
